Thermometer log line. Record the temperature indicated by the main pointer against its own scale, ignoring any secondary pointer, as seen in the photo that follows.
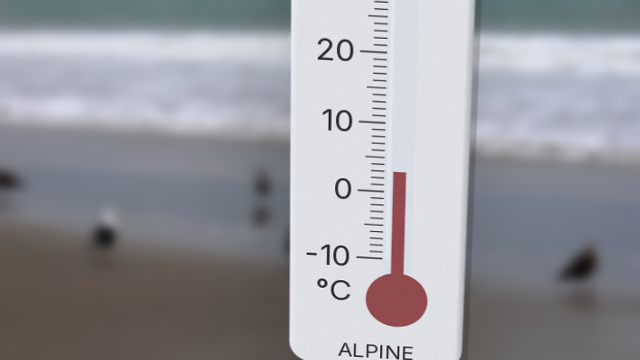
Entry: 3 °C
